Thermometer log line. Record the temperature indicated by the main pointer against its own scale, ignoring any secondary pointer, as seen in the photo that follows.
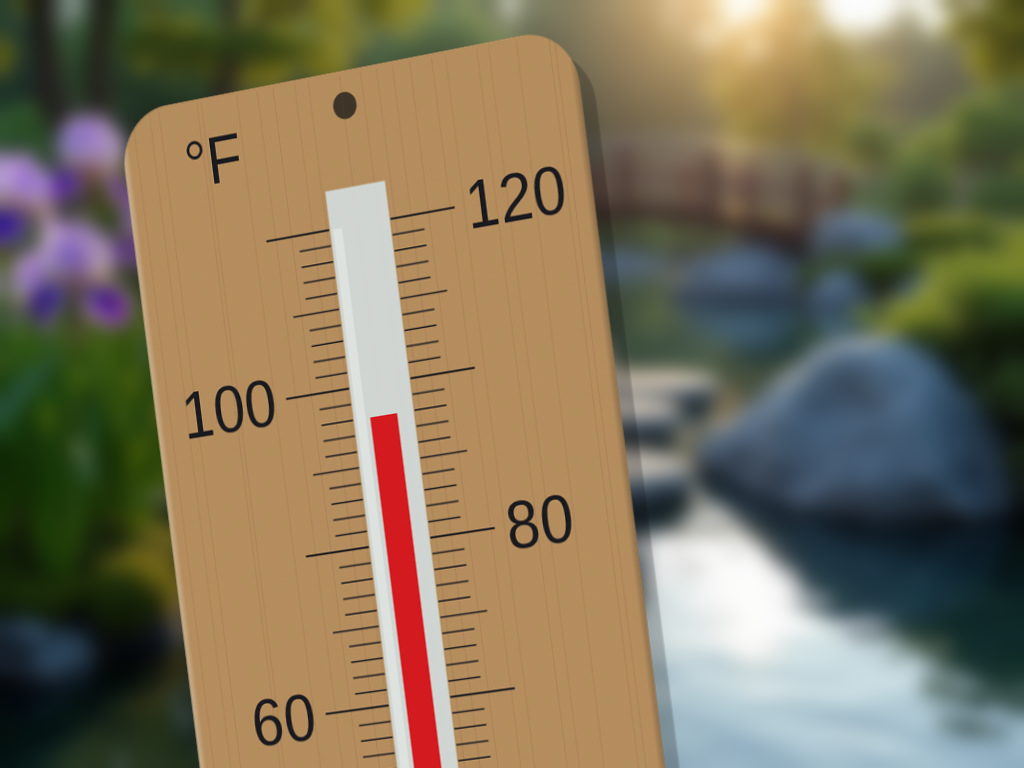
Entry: 96 °F
